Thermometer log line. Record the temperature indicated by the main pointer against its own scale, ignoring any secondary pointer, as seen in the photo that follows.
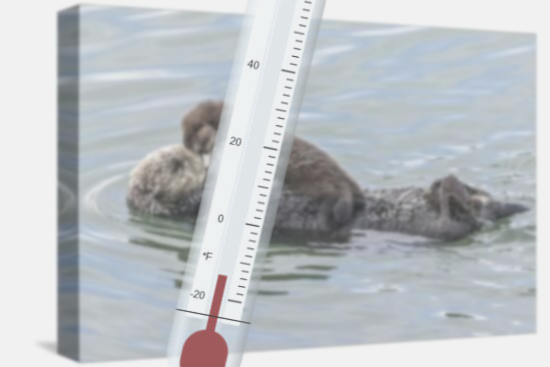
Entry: -14 °F
